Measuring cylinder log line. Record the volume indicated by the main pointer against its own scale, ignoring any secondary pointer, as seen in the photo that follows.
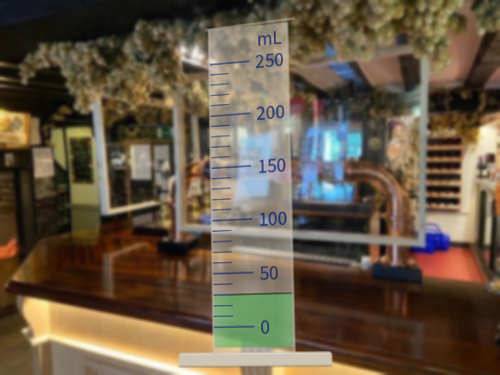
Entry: 30 mL
